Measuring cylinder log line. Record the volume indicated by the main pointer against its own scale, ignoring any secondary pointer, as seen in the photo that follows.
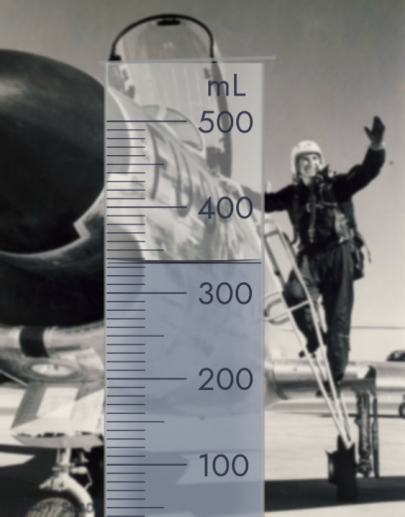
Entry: 335 mL
